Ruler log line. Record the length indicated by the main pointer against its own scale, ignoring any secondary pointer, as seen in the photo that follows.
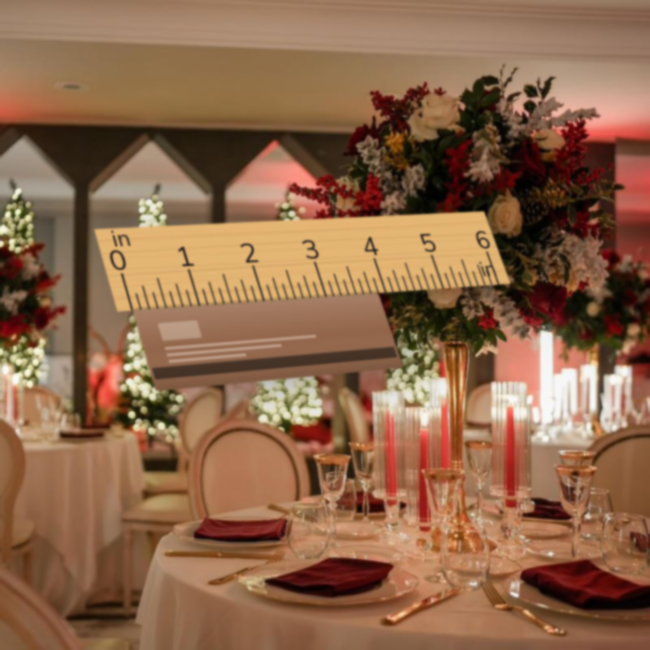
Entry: 3.875 in
